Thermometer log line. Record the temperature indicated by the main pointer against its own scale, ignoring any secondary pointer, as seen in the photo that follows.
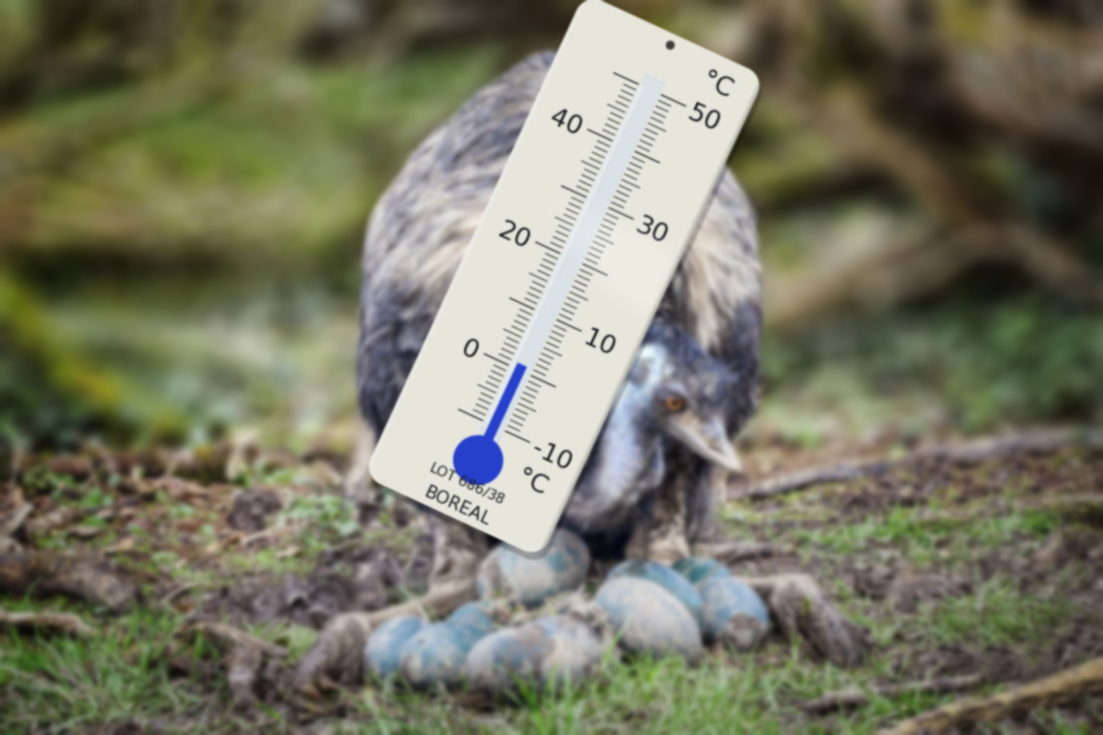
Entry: 1 °C
